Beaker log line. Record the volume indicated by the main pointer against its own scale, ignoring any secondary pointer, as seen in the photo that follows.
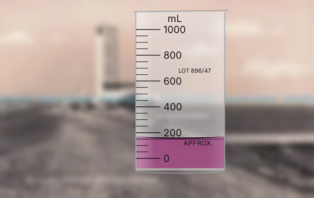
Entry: 150 mL
